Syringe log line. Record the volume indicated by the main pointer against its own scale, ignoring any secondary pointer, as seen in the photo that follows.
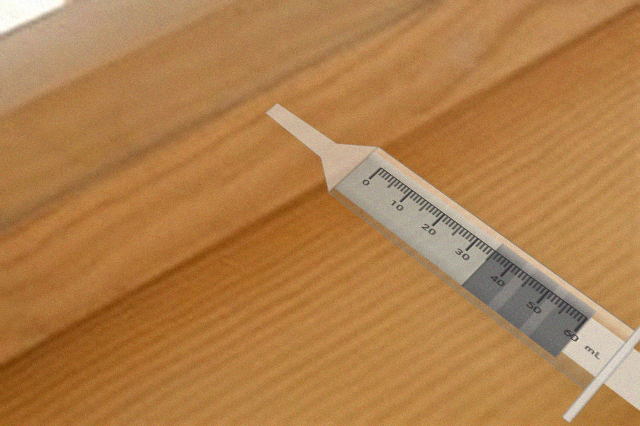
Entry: 35 mL
